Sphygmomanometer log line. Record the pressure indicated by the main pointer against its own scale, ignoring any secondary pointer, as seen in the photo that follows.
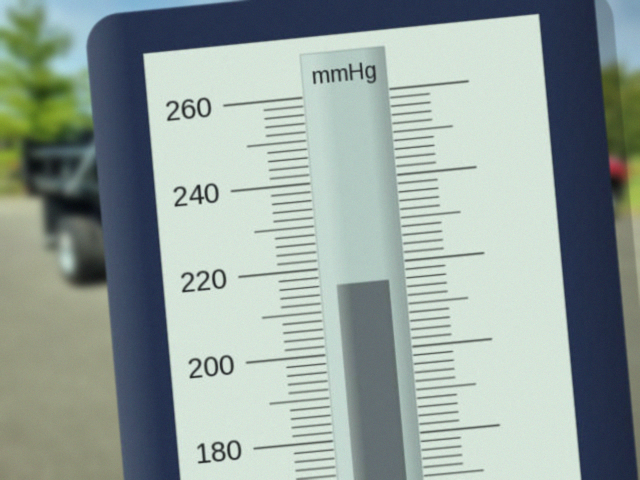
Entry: 216 mmHg
